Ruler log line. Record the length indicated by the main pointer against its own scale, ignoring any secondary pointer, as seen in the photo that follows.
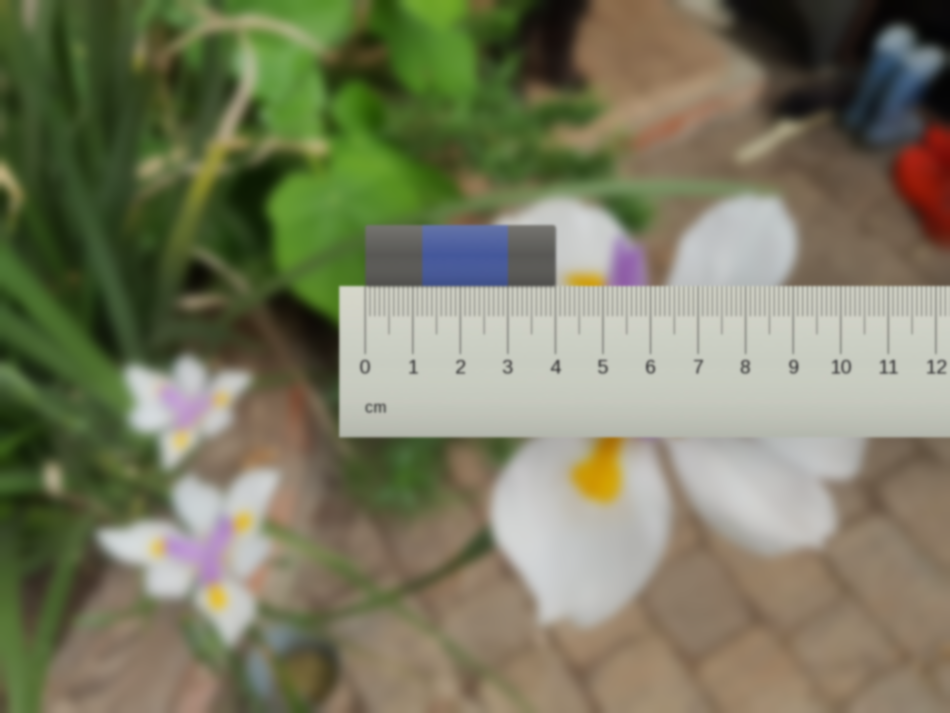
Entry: 4 cm
